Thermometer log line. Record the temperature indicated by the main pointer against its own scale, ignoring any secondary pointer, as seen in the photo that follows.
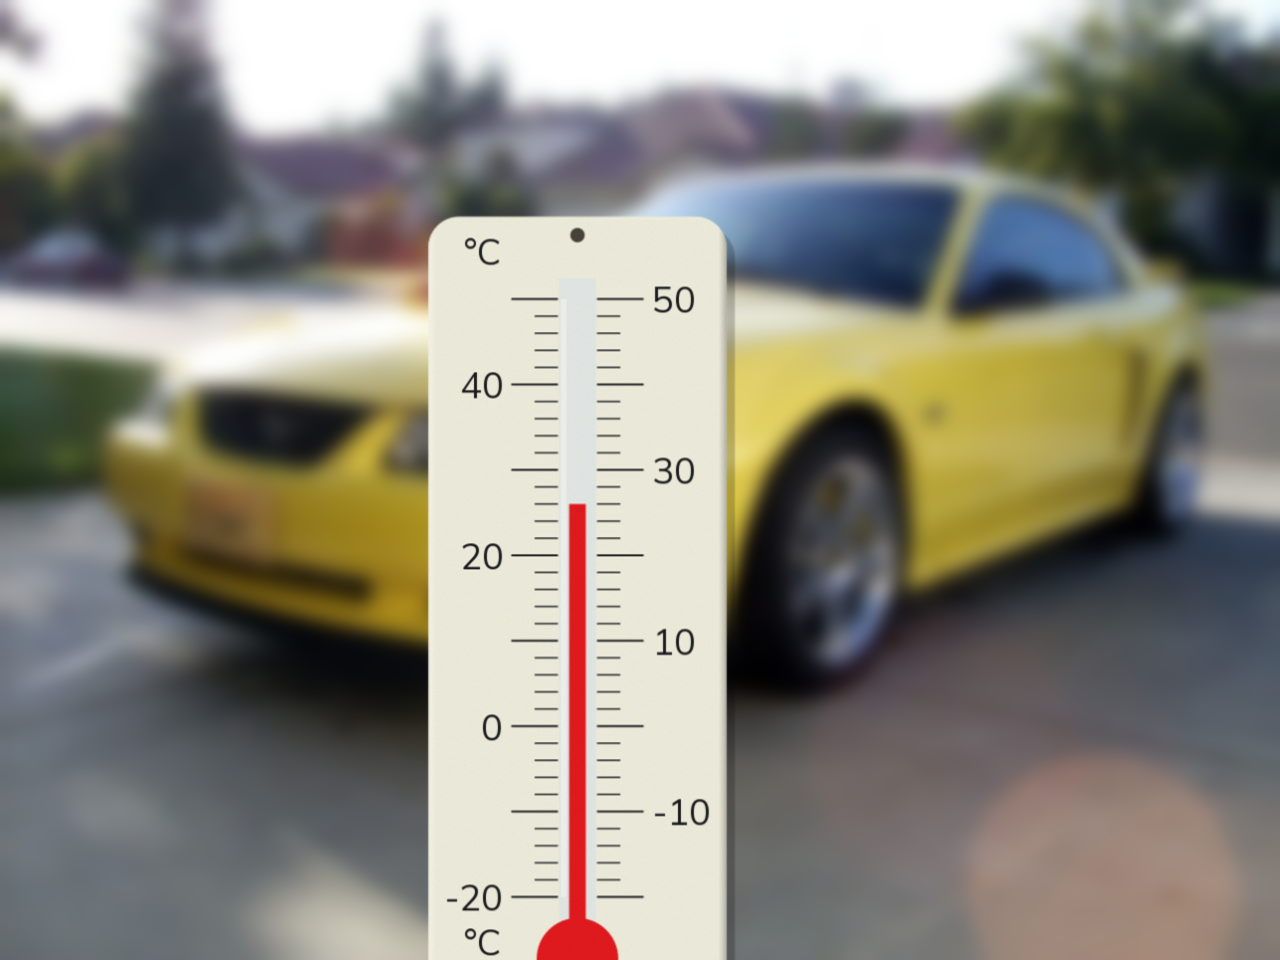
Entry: 26 °C
